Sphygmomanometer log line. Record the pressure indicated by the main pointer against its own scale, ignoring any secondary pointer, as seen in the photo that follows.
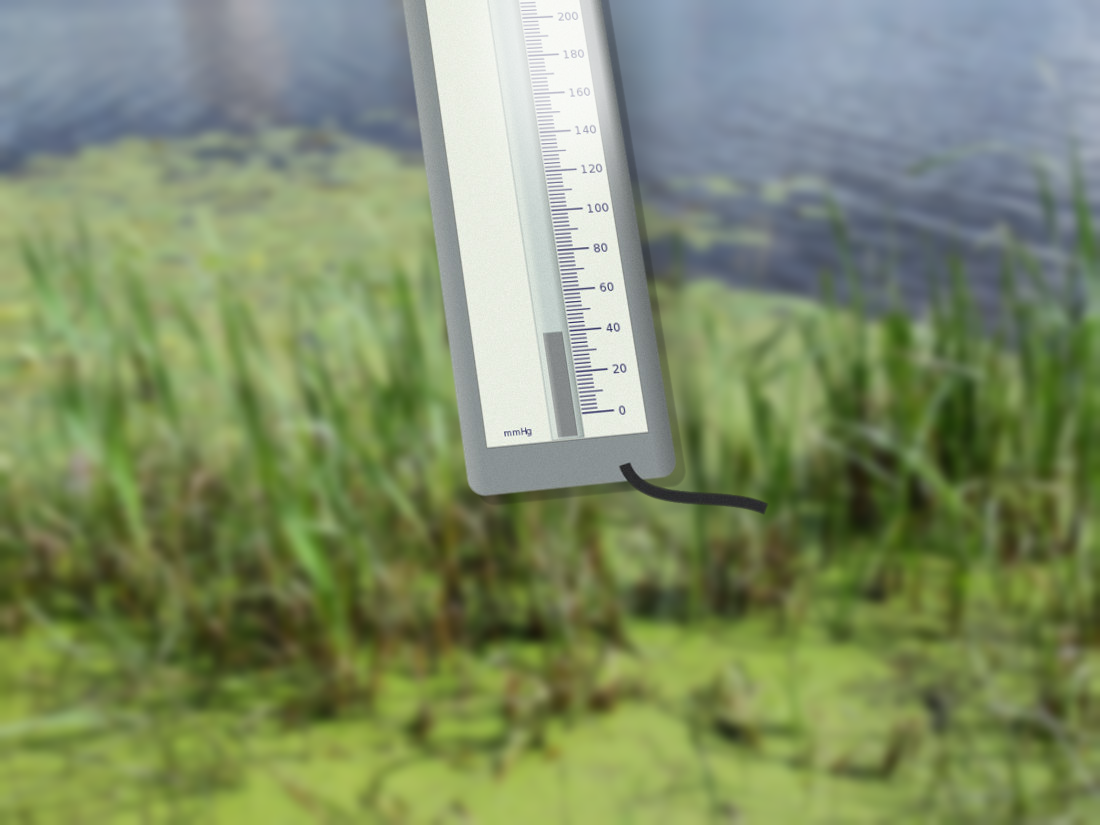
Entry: 40 mmHg
